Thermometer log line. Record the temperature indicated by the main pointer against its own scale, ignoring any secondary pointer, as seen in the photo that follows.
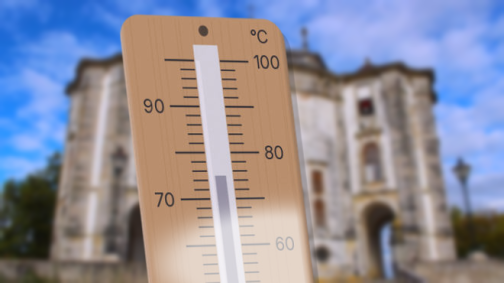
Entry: 75 °C
